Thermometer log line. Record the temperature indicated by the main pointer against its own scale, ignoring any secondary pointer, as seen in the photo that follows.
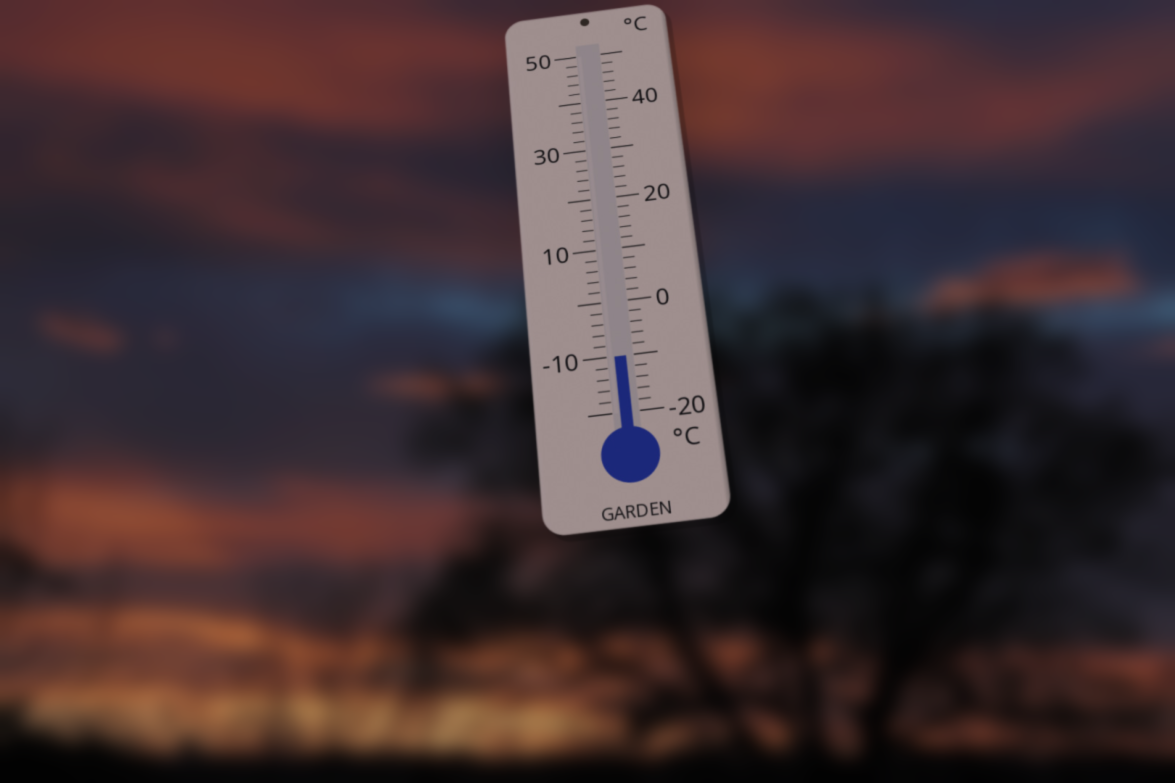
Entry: -10 °C
